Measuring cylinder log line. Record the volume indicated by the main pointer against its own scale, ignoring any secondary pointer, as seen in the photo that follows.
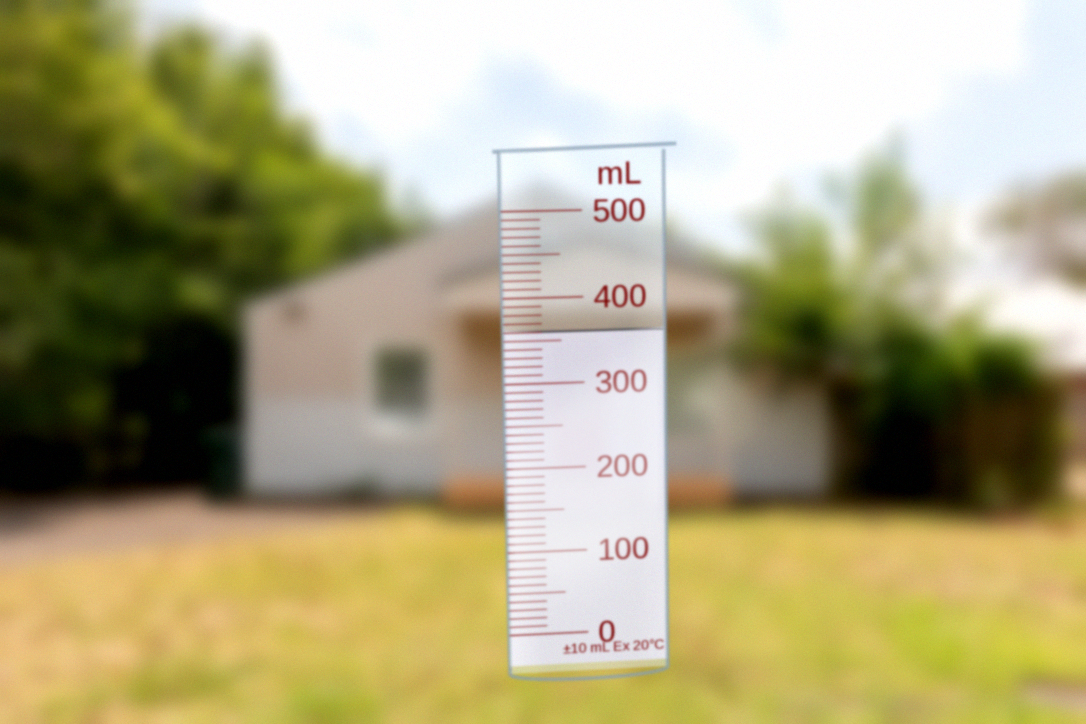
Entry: 360 mL
